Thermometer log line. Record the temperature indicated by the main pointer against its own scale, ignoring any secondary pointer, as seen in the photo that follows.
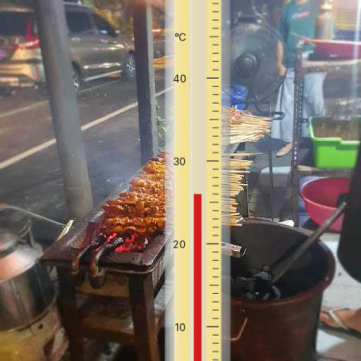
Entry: 26 °C
